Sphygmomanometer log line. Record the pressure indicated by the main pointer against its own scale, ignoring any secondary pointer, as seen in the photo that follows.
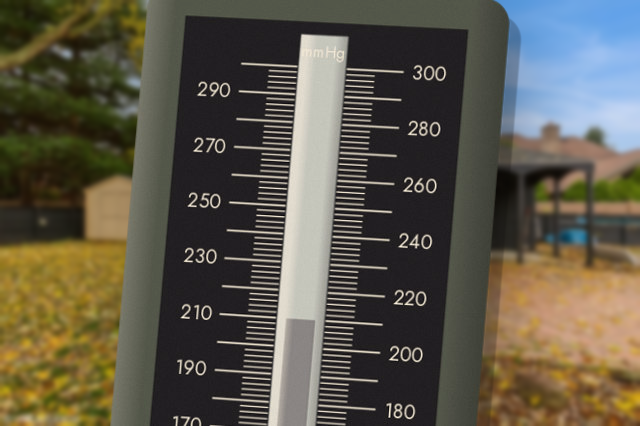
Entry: 210 mmHg
